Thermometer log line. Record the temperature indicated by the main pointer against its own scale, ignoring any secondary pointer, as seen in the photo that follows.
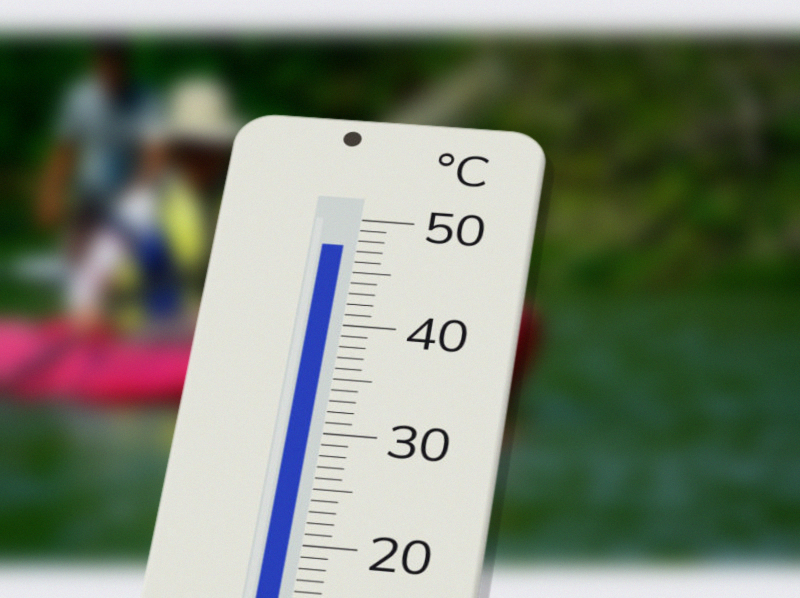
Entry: 47.5 °C
